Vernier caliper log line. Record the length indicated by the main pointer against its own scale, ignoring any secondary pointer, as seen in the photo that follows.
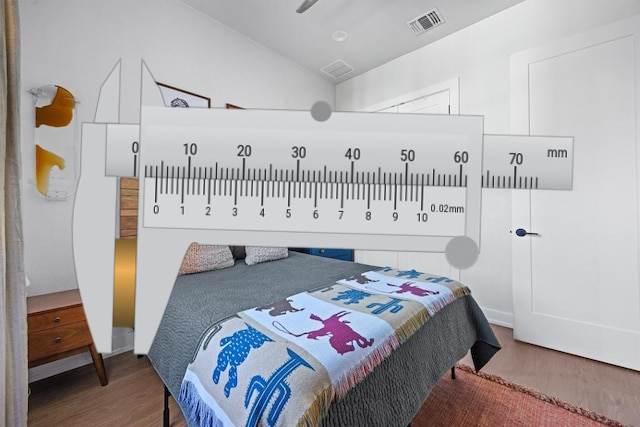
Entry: 4.0 mm
